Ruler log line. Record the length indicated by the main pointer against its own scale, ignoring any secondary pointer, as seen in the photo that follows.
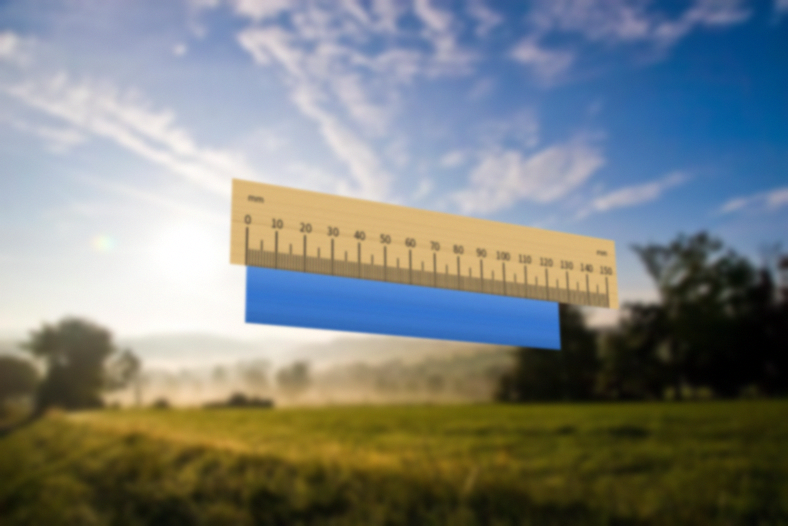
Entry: 125 mm
